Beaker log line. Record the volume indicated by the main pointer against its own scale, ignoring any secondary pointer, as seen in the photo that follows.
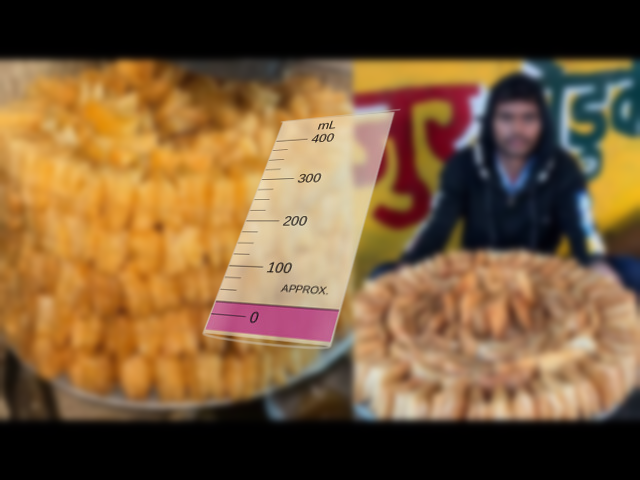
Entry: 25 mL
